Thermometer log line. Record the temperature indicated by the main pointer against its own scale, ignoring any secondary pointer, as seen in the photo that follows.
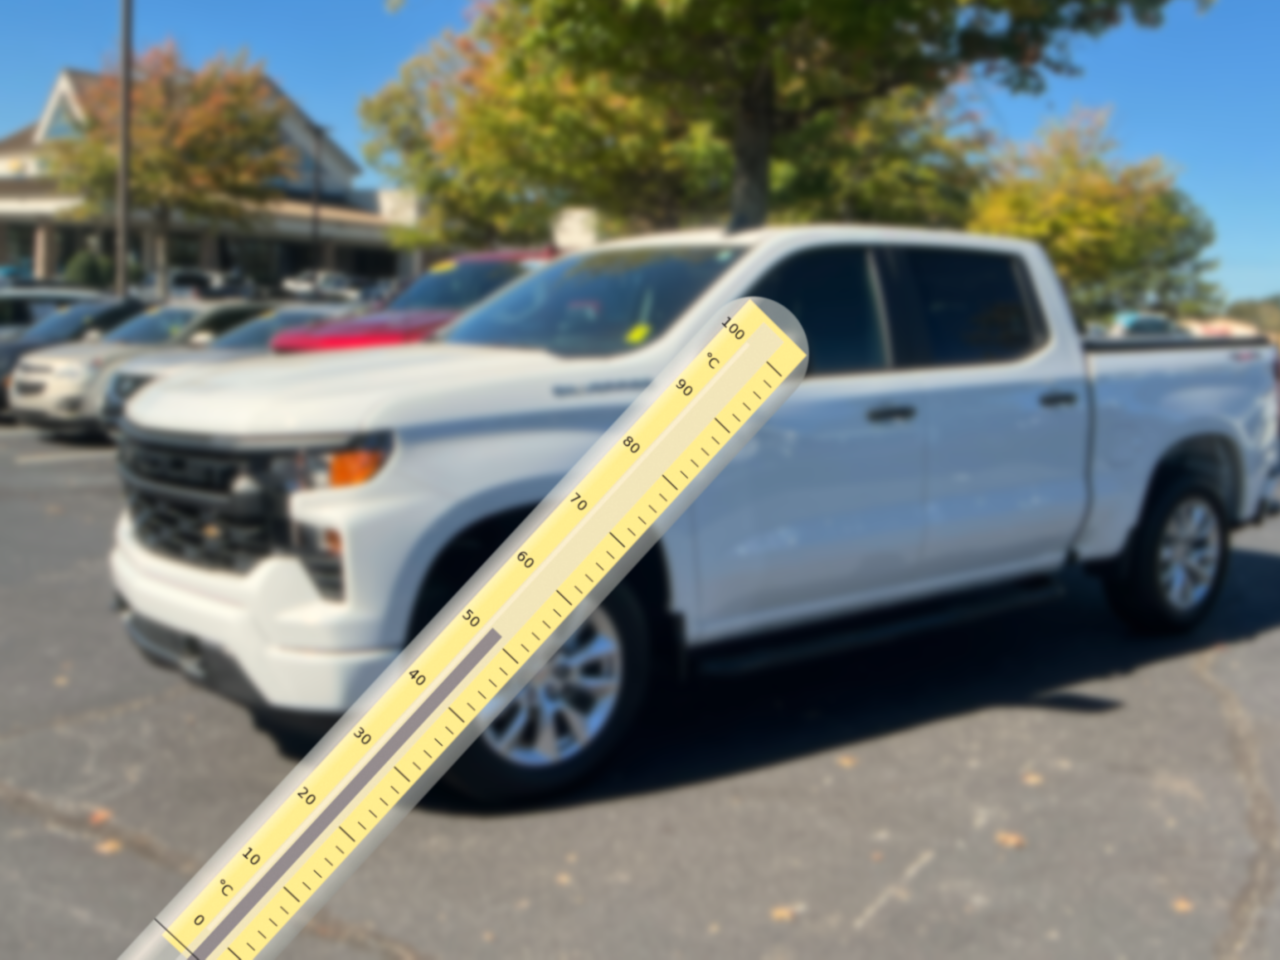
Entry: 51 °C
